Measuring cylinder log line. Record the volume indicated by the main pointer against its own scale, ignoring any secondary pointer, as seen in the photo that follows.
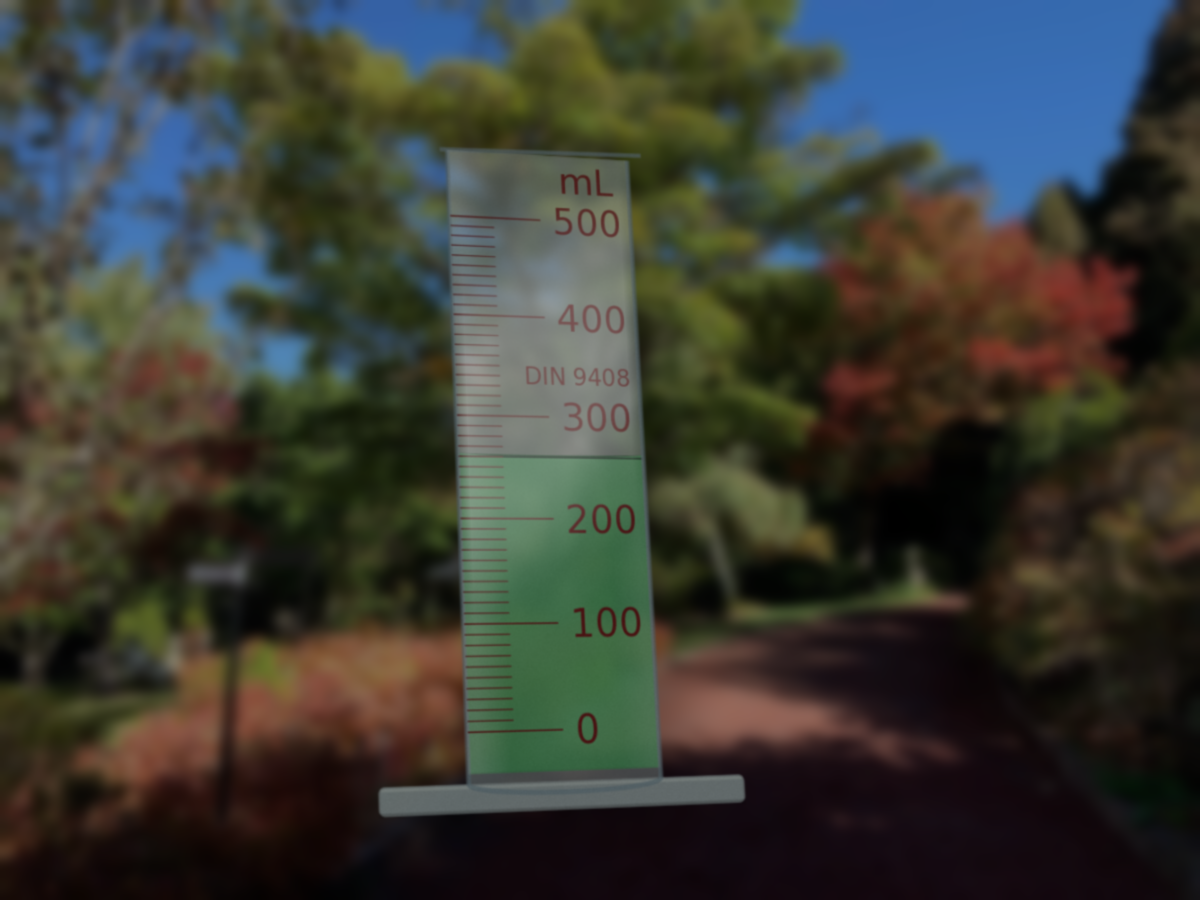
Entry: 260 mL
